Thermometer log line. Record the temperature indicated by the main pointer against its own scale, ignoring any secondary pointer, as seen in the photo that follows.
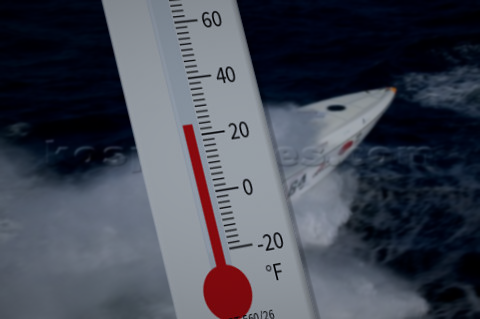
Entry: 24 °F
